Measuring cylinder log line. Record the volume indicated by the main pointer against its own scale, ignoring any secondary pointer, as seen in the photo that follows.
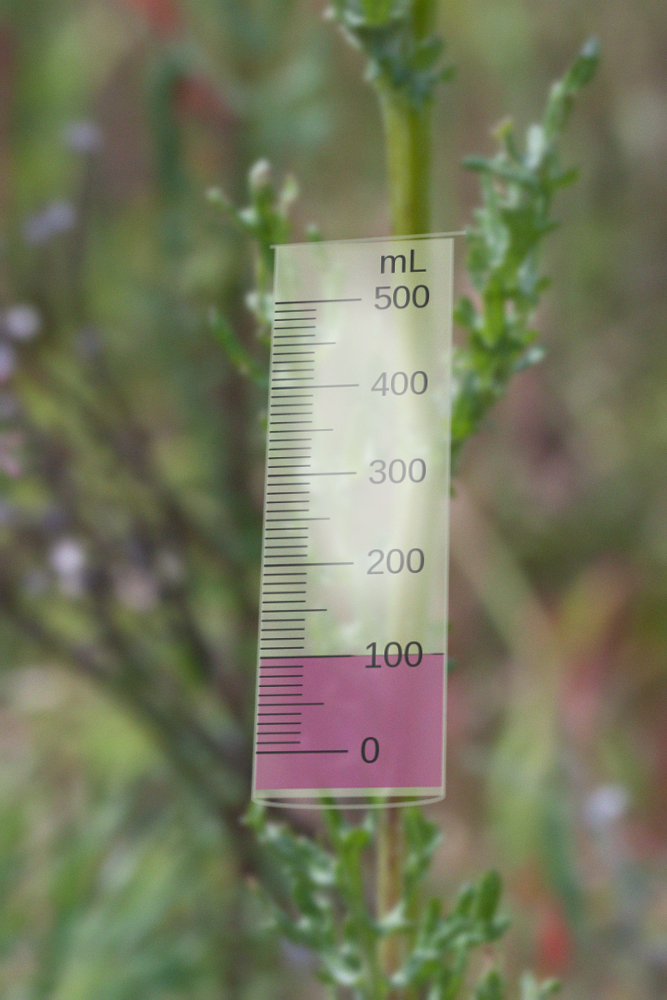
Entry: 100 mL
